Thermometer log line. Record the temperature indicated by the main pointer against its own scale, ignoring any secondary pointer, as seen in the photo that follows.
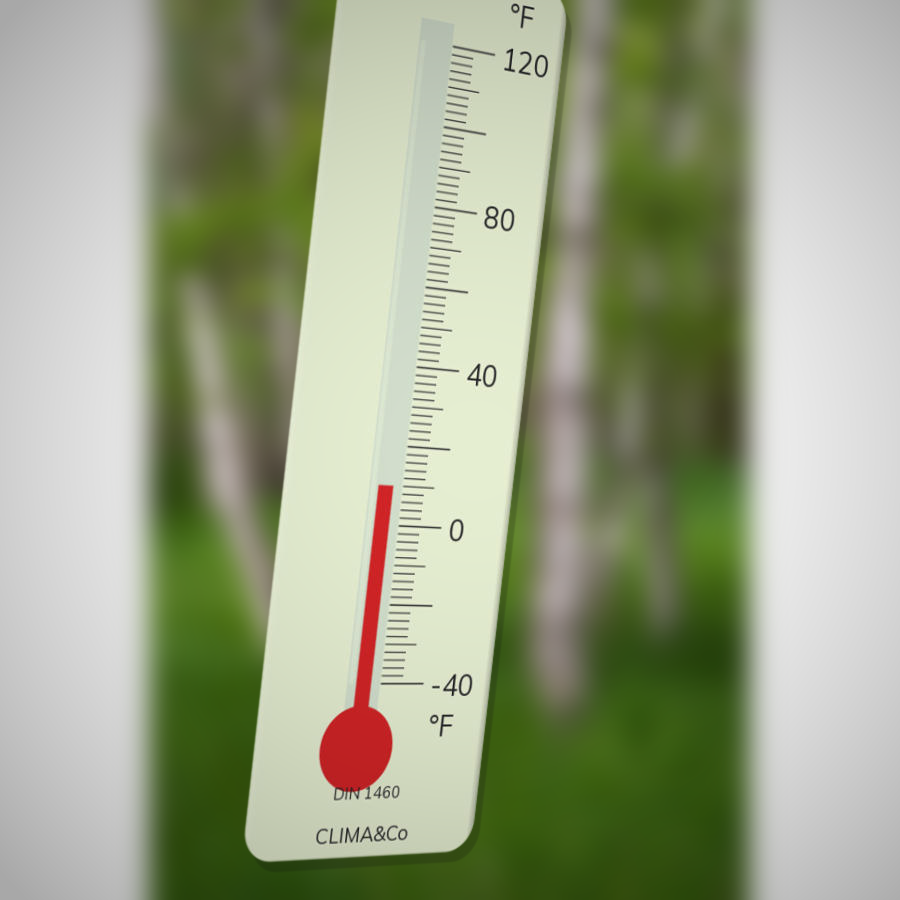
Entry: 10 °F
